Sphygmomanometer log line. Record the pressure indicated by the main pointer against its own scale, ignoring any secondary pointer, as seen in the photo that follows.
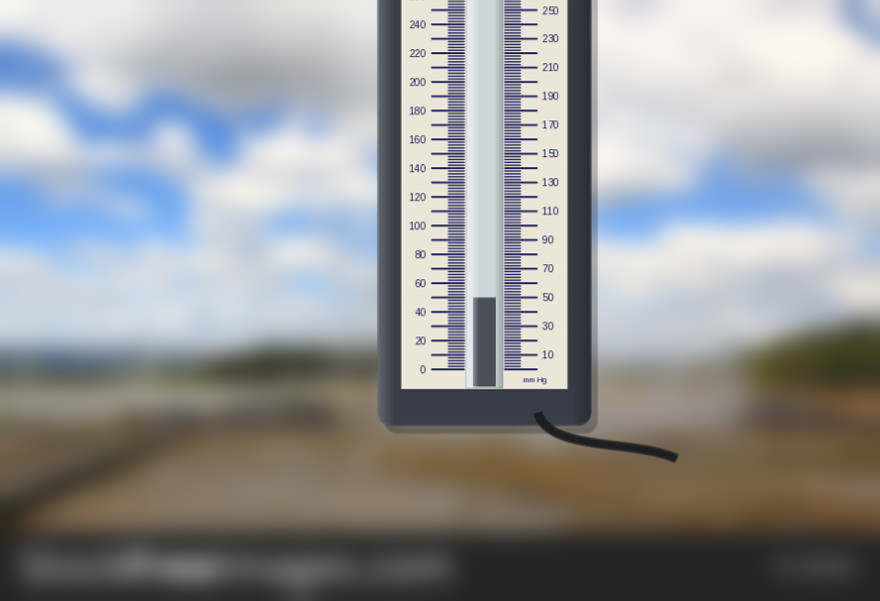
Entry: 50 mmHg
